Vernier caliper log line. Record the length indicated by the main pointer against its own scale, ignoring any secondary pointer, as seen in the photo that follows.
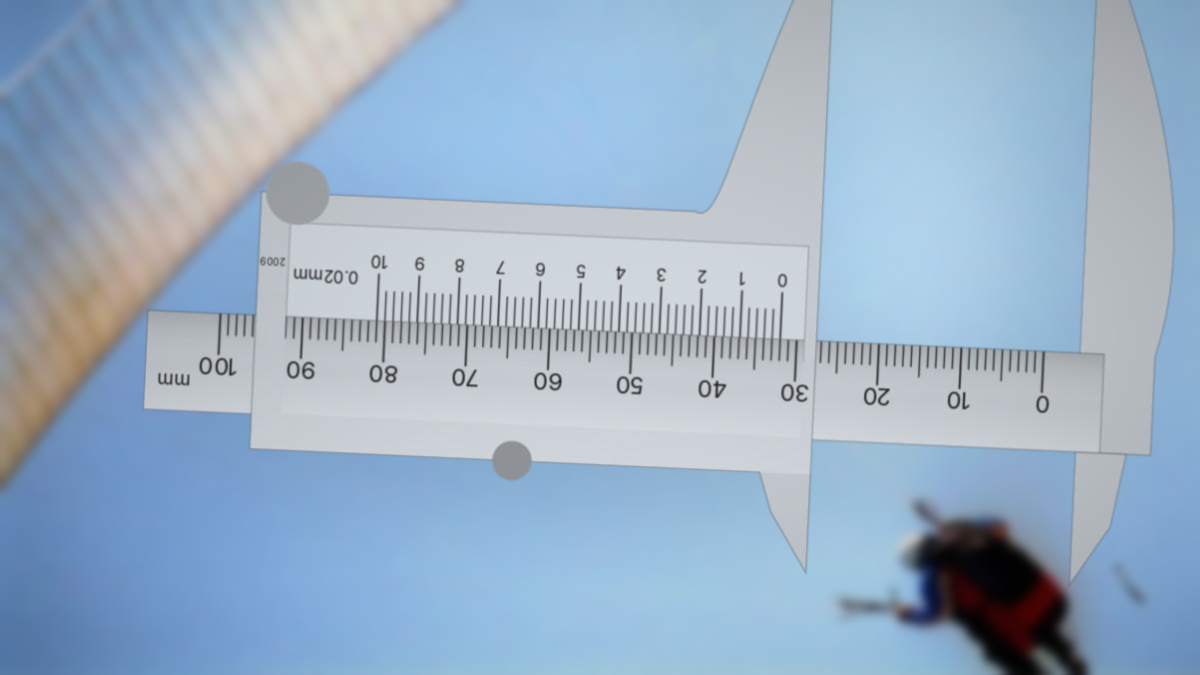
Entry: 32.0 mm
